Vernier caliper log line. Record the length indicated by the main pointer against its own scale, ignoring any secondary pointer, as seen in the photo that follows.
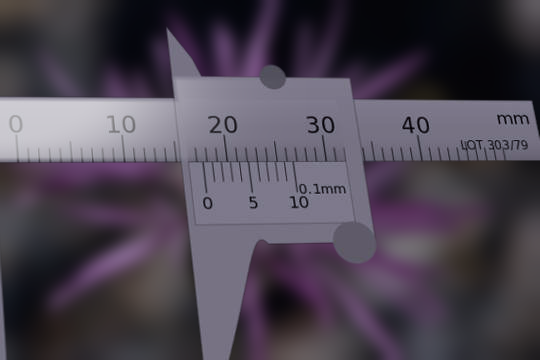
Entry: 17.6 mm
